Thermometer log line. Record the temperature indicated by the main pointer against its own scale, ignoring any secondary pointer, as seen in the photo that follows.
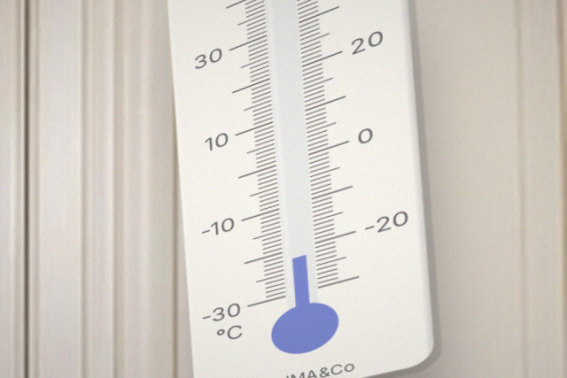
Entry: -22 °C
